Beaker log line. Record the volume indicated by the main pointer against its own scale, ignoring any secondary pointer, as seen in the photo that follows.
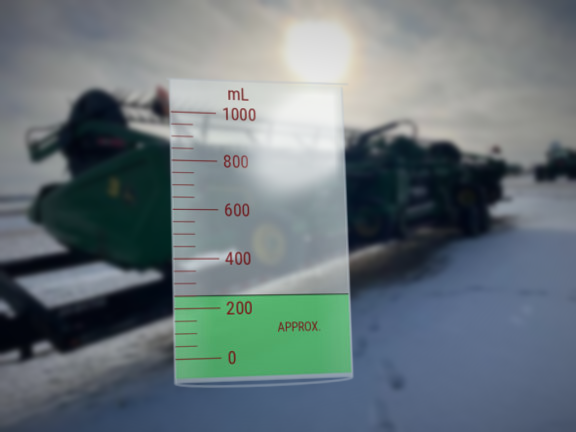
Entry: 250 mL
